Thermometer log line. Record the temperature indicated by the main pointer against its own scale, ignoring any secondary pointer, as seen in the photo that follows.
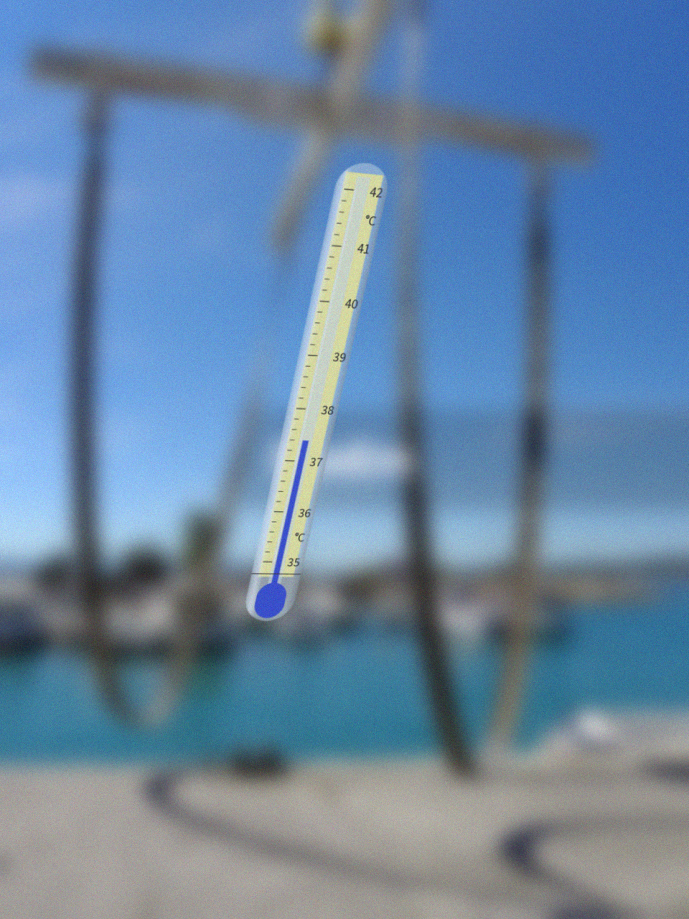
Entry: 37.4 °C
